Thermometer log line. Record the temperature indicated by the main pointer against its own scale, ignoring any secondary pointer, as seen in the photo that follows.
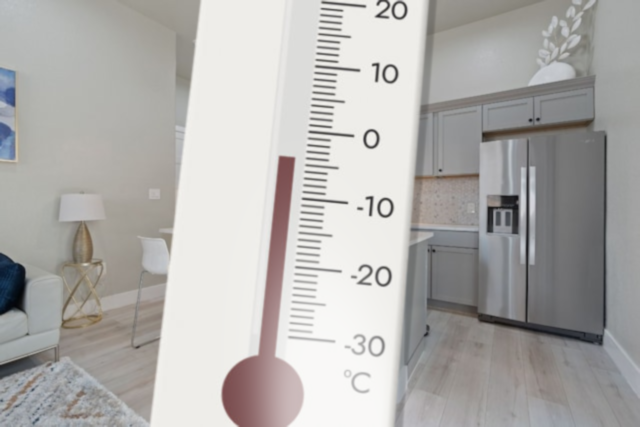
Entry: -4 °C
